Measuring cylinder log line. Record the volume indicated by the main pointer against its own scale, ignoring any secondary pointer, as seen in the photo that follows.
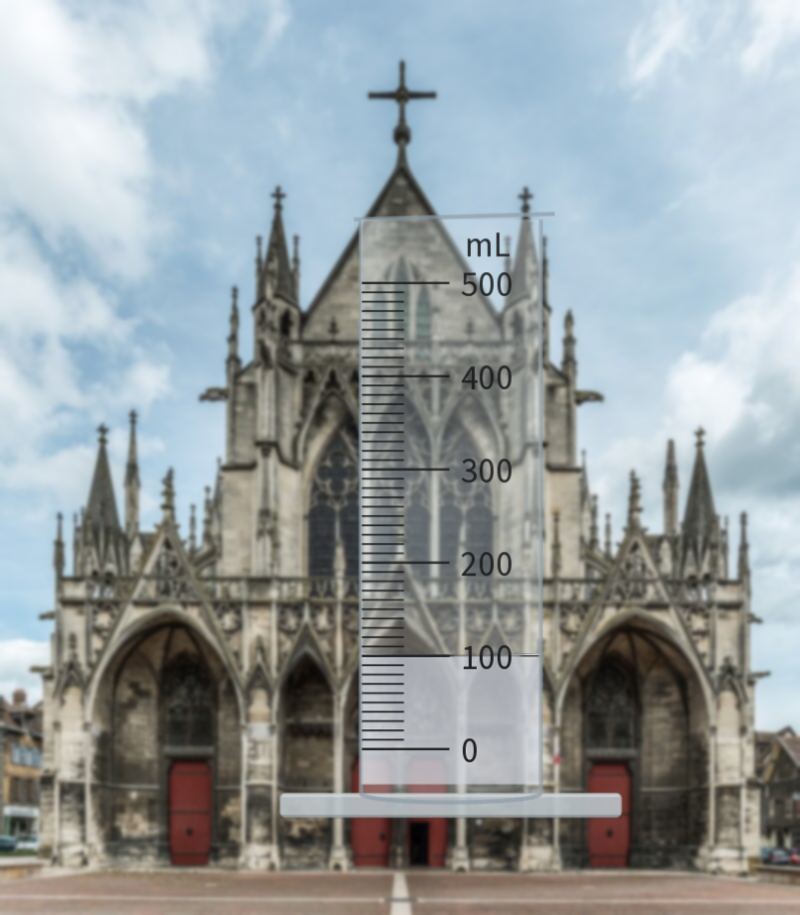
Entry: 100 mL
